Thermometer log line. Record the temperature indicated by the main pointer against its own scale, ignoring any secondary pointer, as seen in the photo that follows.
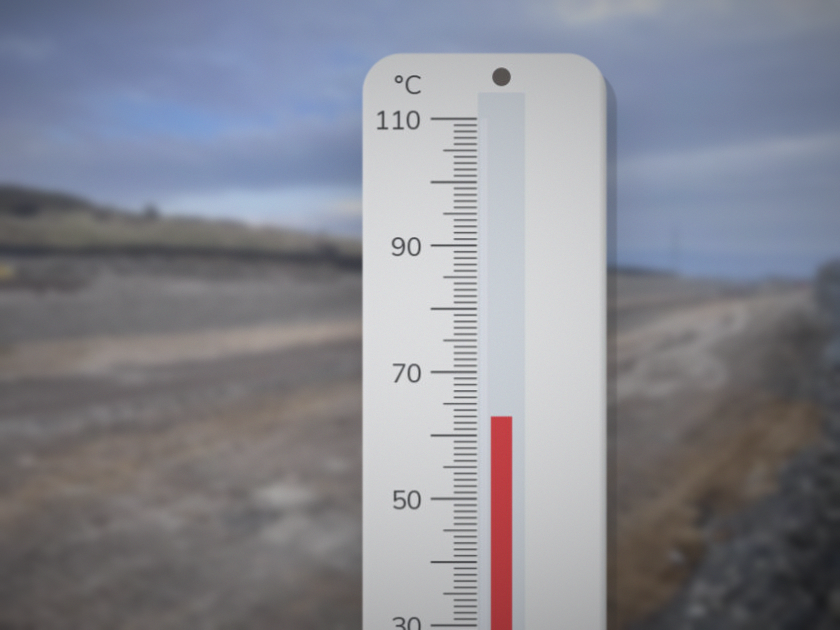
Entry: 63 °C
